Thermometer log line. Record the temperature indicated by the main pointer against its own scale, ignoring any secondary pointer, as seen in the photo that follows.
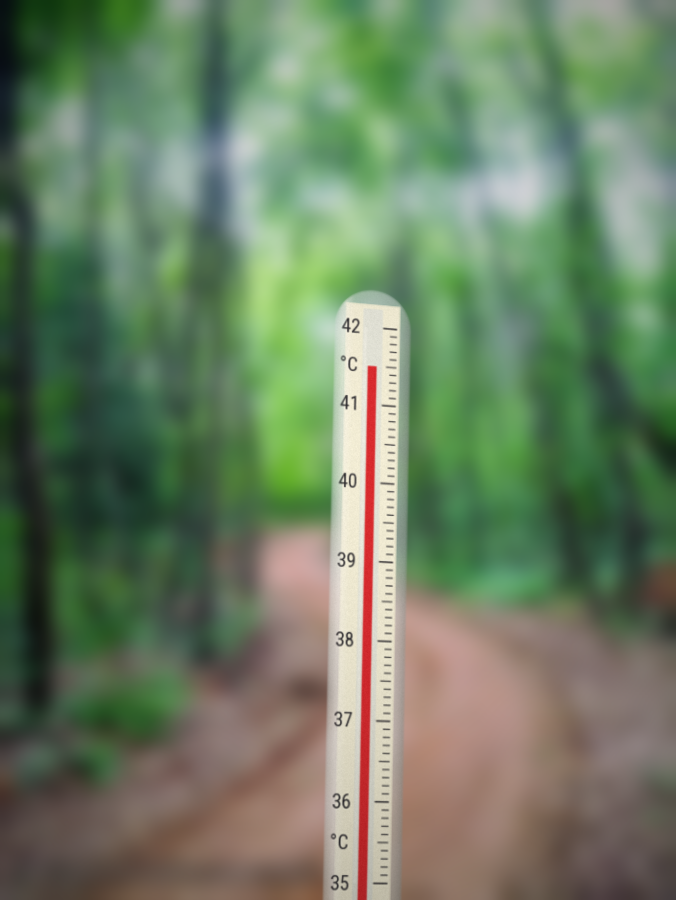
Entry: 41.5 °C
